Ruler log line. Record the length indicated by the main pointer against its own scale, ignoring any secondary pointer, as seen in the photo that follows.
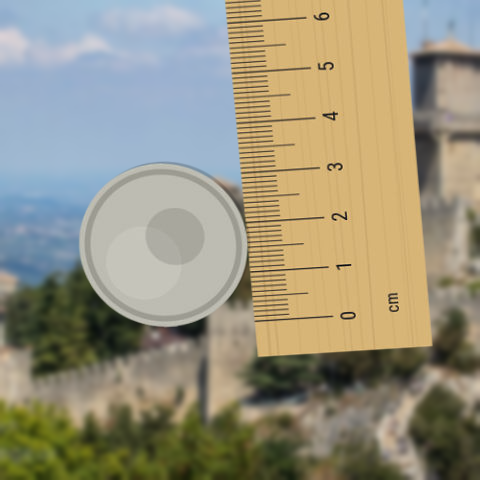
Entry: 3.3 cm
